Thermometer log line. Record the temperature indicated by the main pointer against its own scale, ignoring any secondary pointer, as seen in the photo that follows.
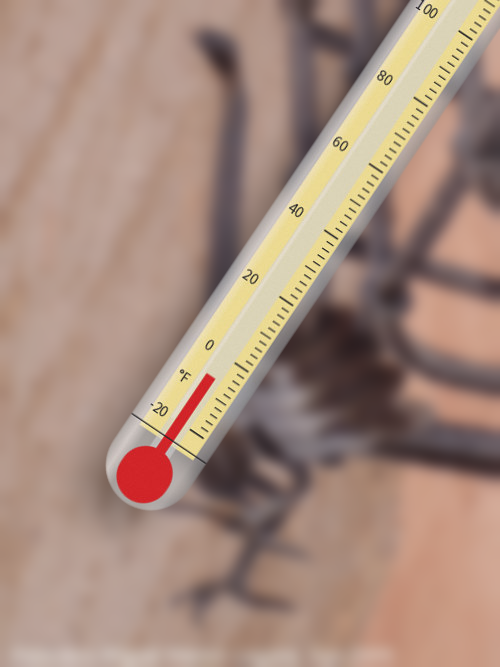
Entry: -6 °F
